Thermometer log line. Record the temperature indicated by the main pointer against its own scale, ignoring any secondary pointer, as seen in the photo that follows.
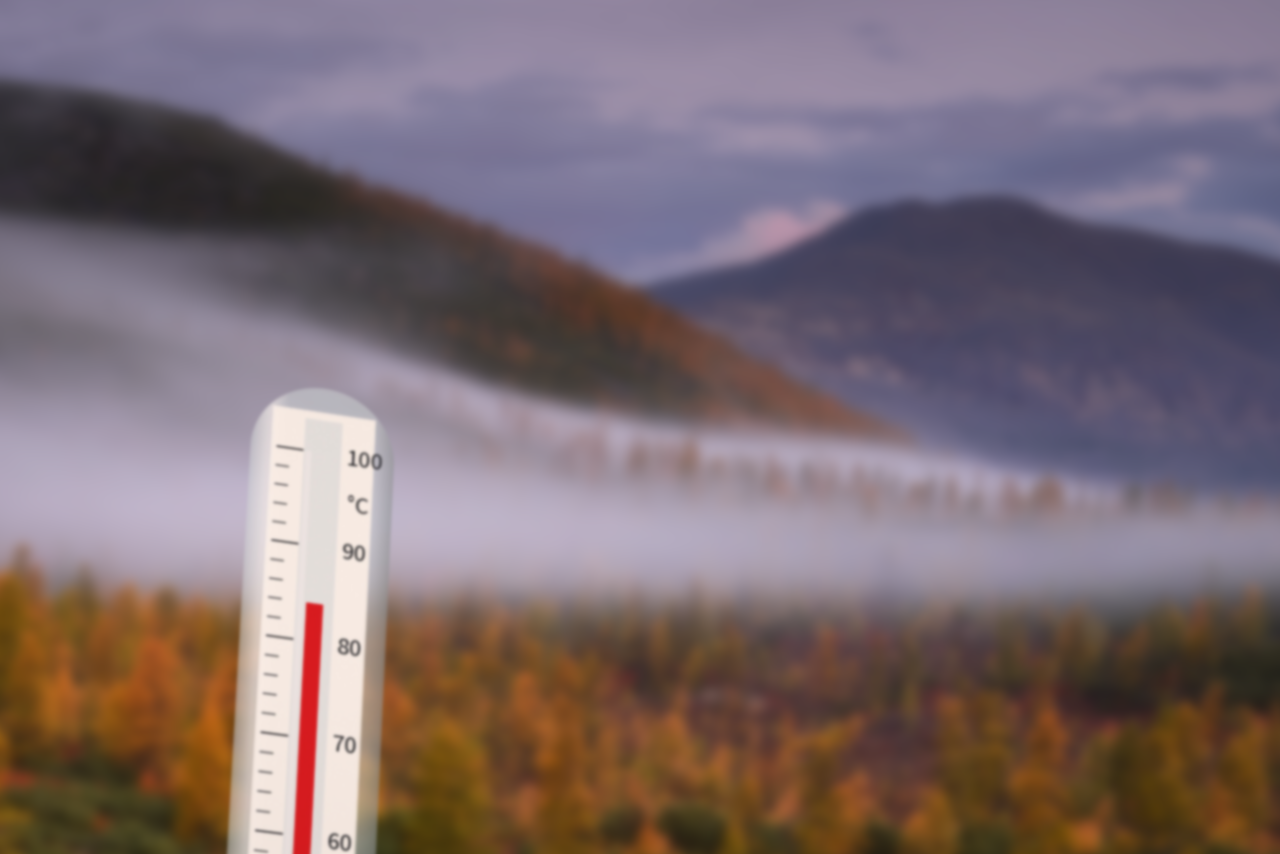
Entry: 84 °C
